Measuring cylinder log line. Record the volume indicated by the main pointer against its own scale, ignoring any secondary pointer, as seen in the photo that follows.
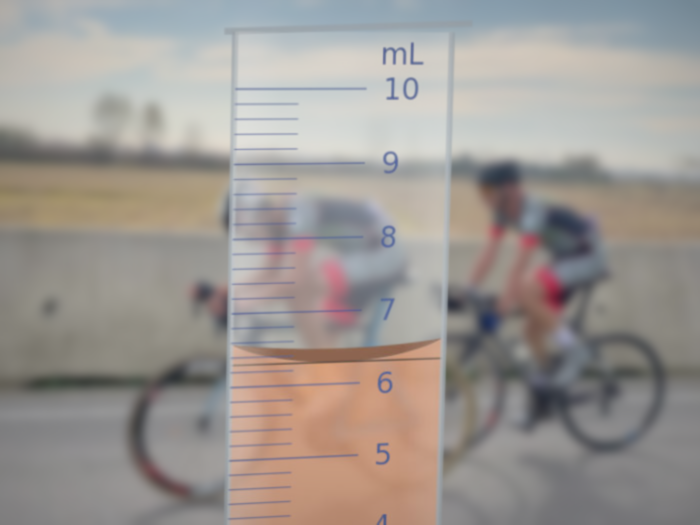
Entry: 6.3 mL
